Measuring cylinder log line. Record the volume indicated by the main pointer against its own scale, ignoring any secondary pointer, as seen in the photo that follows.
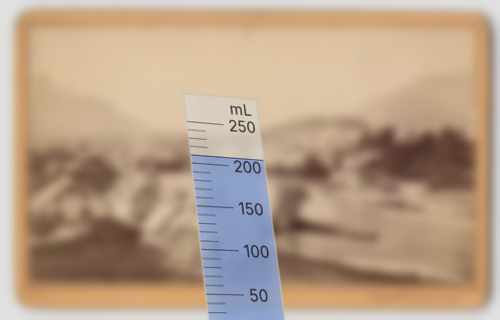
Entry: 210 mL
